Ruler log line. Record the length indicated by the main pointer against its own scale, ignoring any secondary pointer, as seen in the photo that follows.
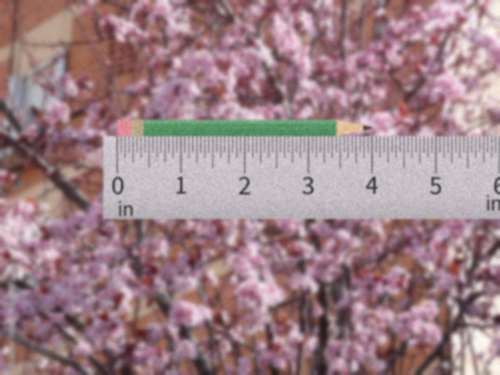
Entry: 4 in
